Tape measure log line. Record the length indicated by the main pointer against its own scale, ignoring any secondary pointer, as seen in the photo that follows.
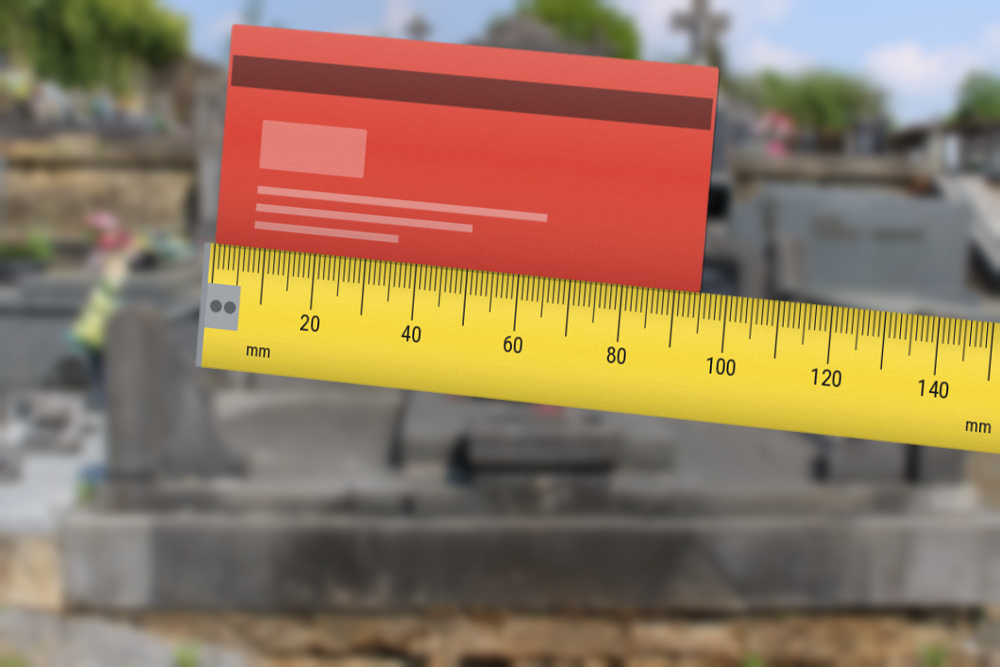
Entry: 95 mm
